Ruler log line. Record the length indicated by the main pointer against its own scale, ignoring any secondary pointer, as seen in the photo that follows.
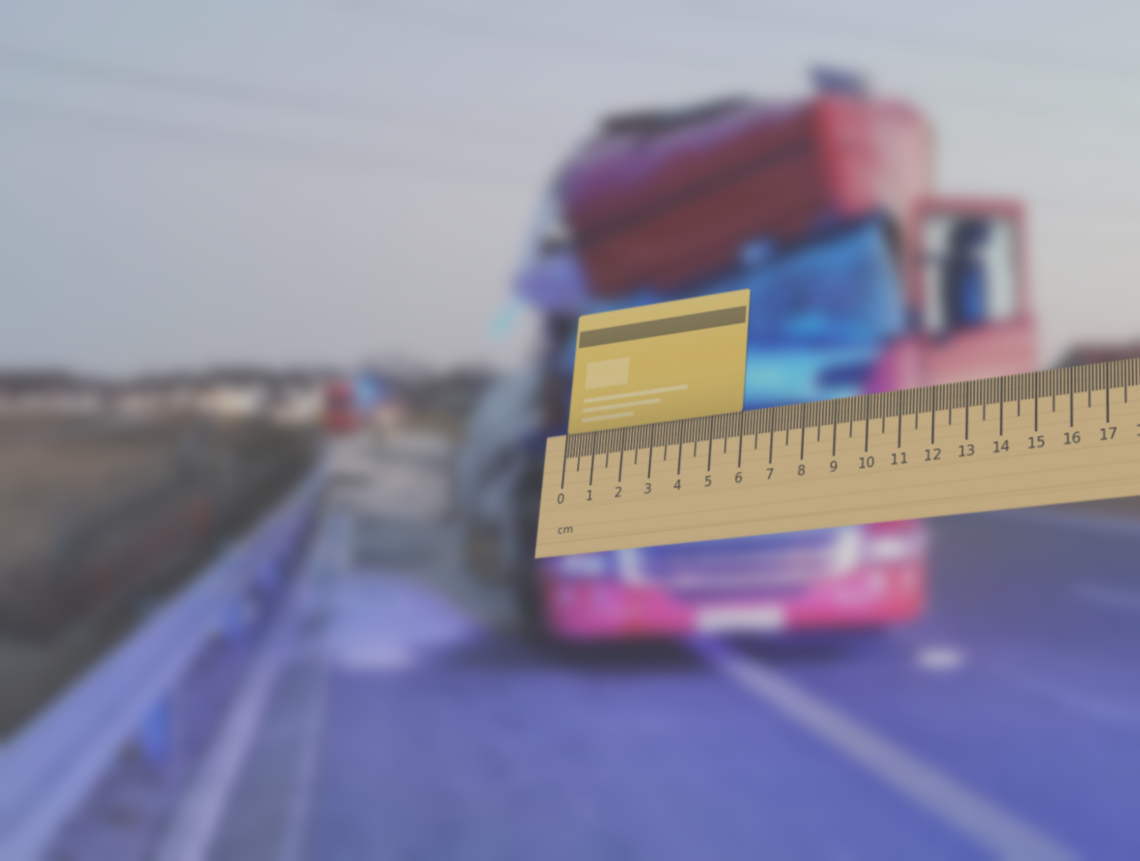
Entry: 6 cm
